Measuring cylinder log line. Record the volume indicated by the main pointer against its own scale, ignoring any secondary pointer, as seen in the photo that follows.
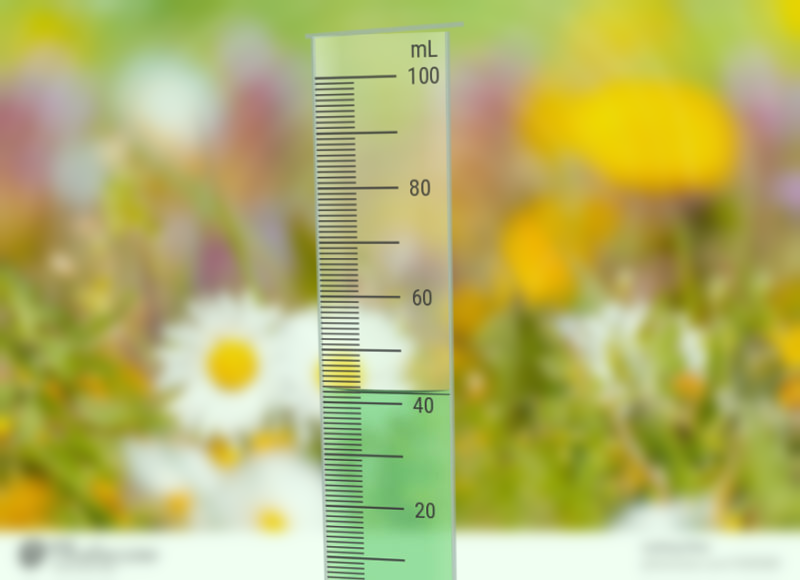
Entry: 42 mL
